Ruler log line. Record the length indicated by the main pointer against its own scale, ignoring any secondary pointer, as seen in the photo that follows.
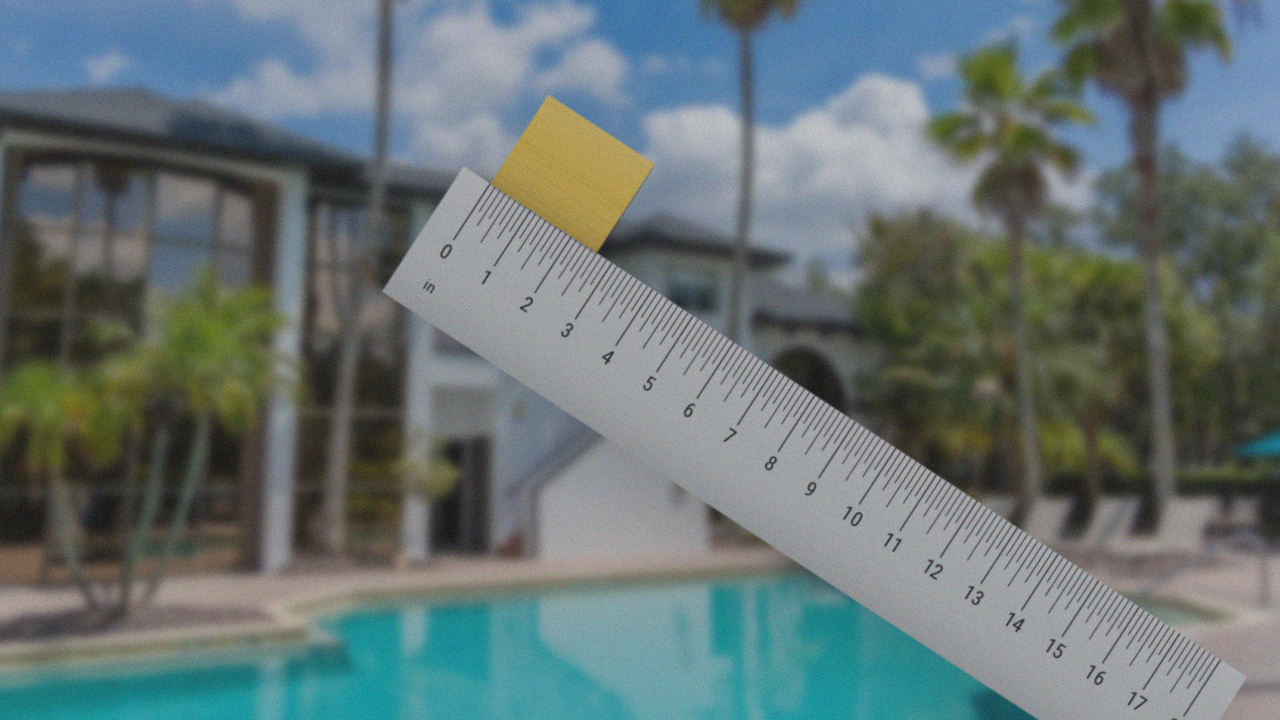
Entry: 2.625 in
